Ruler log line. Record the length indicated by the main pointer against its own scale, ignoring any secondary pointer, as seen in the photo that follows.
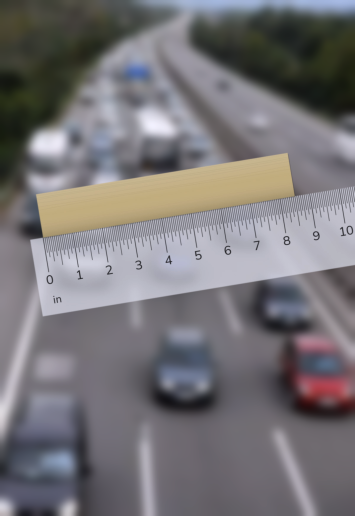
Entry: 8.5 in
